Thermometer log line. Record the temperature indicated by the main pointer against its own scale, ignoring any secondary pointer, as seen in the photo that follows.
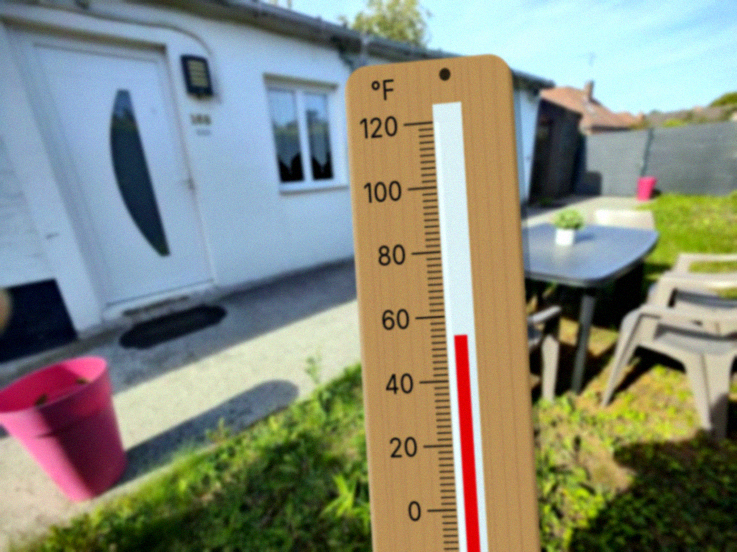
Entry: 54 °F
